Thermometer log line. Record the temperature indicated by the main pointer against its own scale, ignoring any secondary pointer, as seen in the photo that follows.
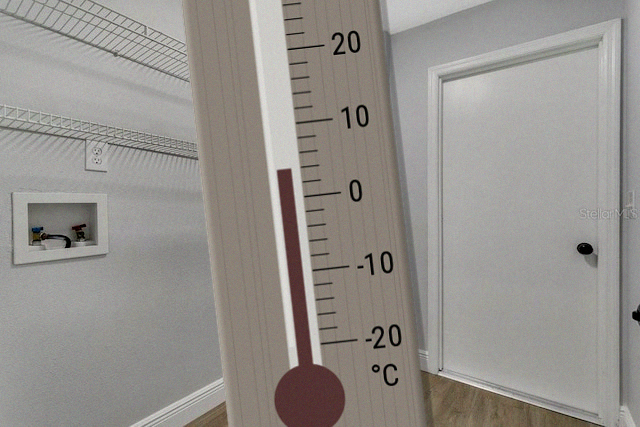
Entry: 4 °C
